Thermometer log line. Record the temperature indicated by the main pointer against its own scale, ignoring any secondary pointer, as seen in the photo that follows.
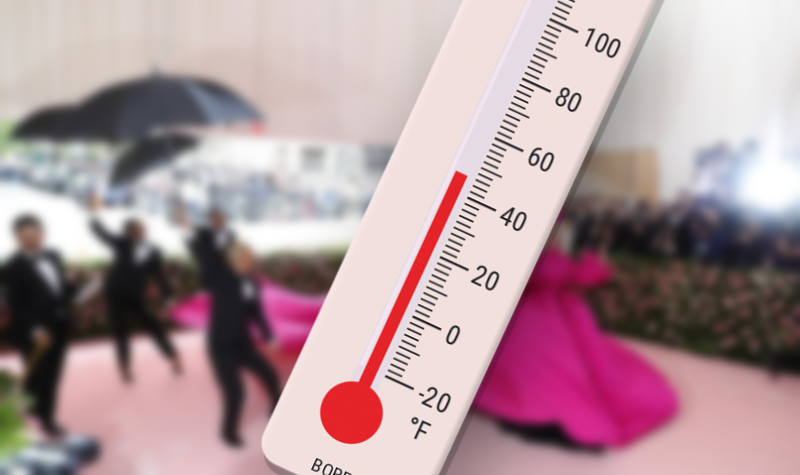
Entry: 46 °F
